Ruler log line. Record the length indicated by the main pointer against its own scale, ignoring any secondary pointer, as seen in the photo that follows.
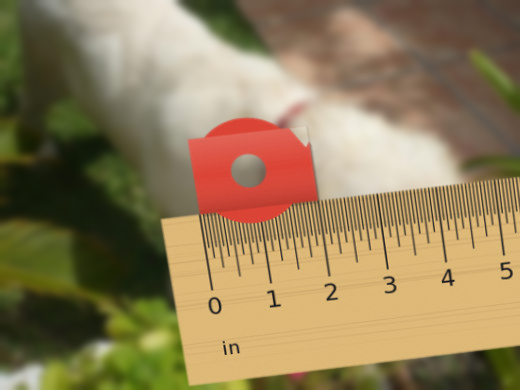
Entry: 2 in
